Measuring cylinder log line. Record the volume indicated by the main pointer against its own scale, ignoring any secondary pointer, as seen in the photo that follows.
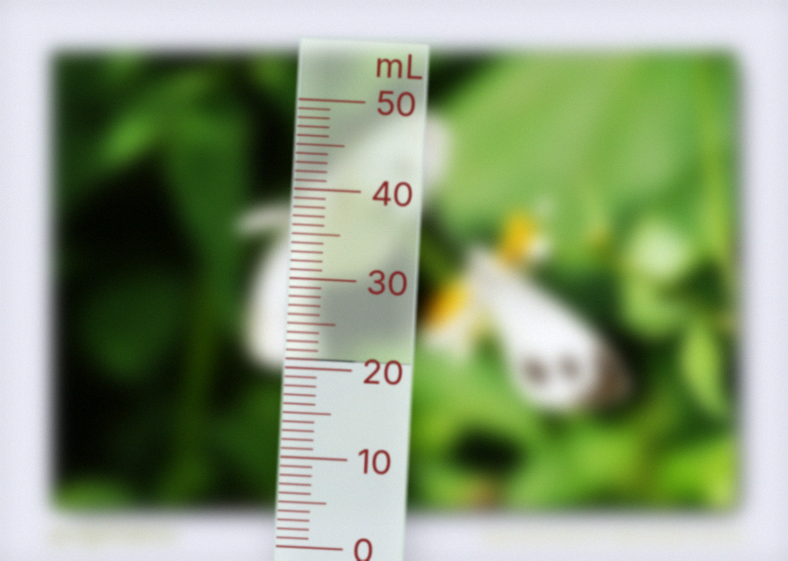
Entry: 21 mL
